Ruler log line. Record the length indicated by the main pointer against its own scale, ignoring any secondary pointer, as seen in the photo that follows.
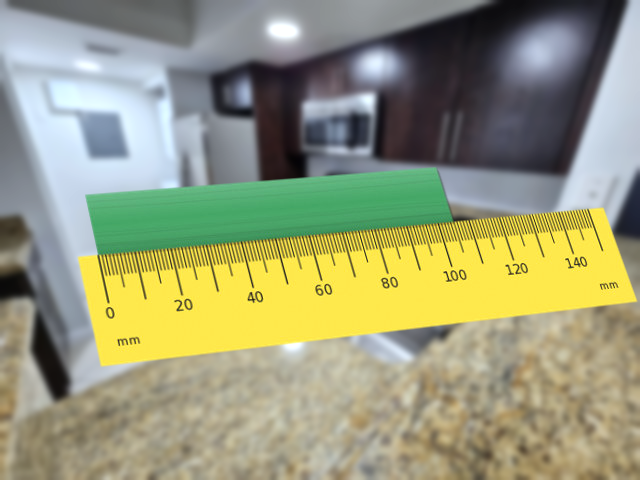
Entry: 105 mm
